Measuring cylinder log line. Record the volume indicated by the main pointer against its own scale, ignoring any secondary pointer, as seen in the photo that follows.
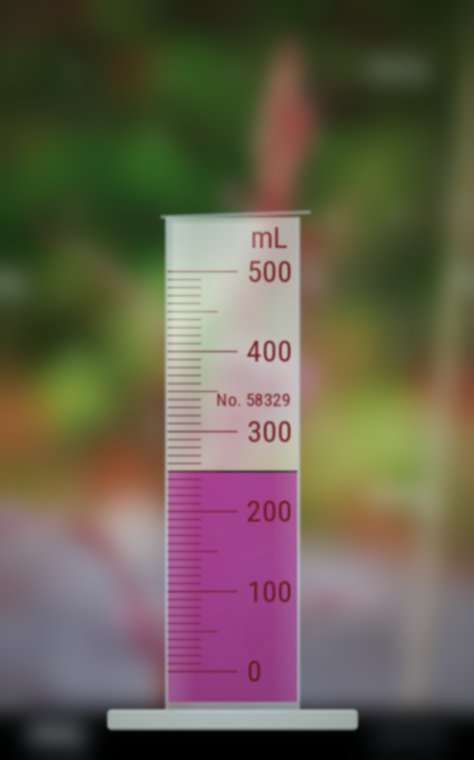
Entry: 250 mL
